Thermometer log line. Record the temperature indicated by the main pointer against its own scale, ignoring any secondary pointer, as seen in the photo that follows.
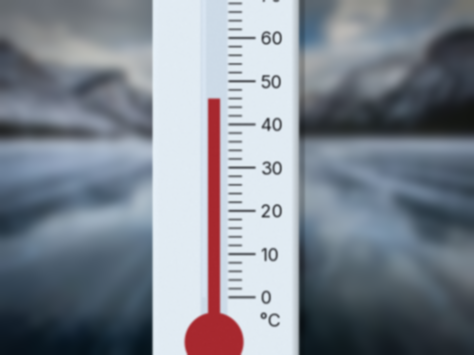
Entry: 46 °C
